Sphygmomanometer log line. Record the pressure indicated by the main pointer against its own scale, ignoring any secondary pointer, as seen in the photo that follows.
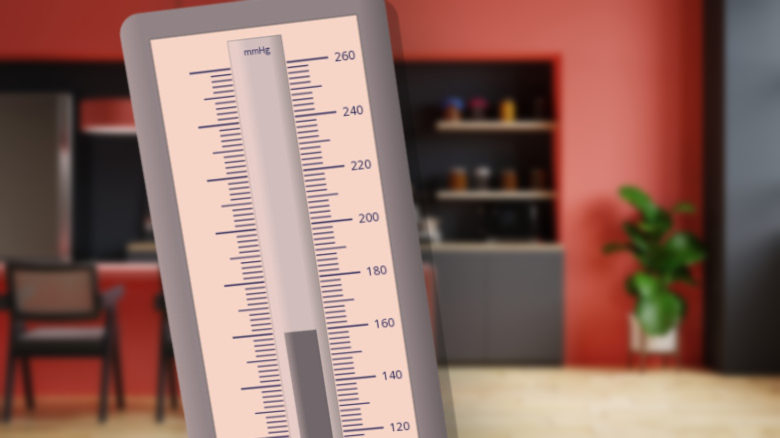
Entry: 160 mmHg
